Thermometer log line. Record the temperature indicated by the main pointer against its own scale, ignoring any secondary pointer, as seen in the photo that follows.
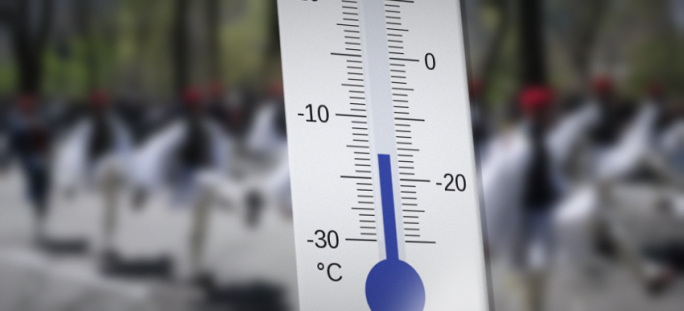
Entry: -16 °C
